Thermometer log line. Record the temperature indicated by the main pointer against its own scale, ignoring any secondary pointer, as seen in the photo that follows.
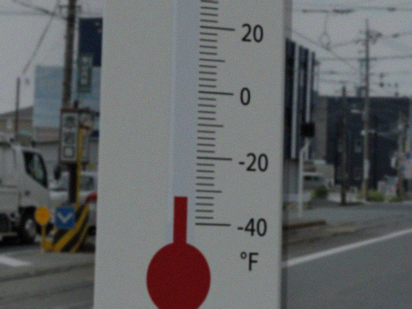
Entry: -32 °F
